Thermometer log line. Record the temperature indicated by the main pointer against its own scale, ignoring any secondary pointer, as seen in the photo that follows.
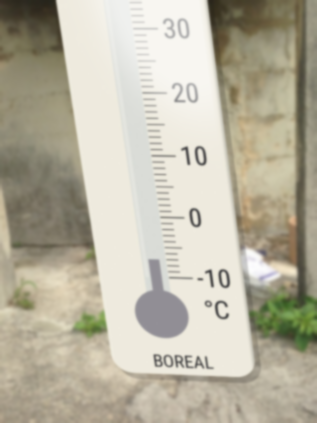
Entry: -7 °C
